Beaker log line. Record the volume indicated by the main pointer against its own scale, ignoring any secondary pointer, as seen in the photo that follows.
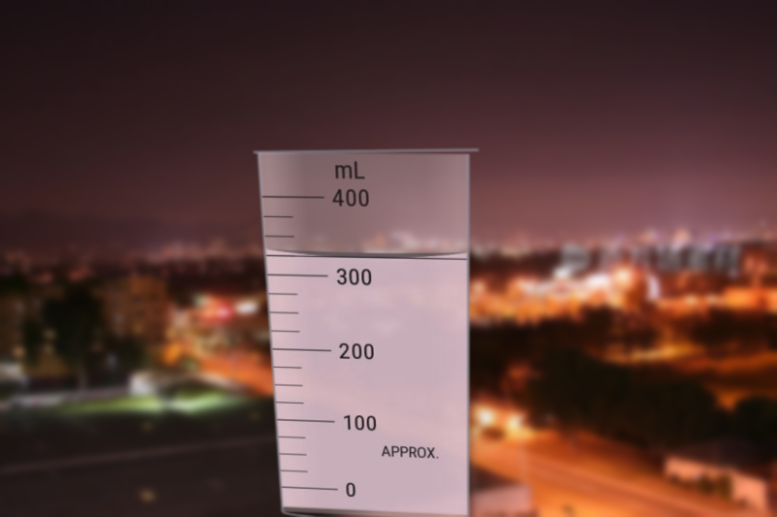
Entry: 325 mL
